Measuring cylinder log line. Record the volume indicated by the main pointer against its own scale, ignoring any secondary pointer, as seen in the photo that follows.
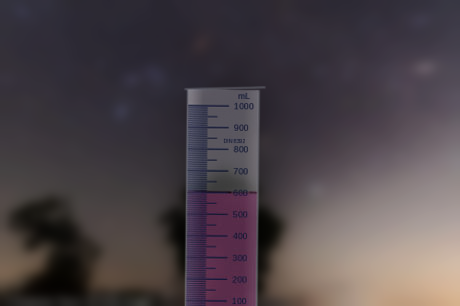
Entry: 600 mL
